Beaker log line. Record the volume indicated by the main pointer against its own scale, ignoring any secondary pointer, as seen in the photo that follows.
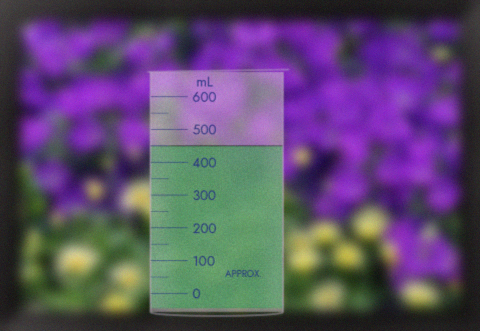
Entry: 450 mL
